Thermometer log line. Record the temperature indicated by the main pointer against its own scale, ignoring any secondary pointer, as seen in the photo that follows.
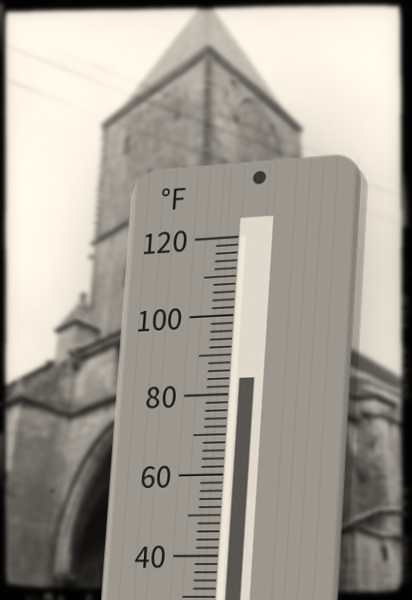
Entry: 84 °F
